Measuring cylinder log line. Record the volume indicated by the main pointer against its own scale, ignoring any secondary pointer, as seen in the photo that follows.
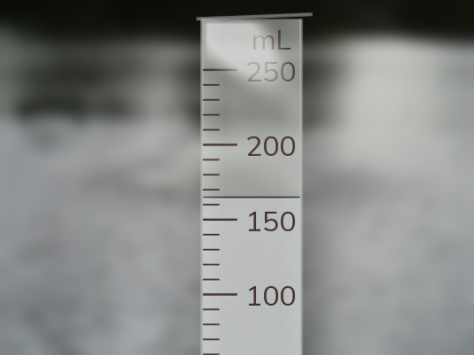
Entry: 165 mL
